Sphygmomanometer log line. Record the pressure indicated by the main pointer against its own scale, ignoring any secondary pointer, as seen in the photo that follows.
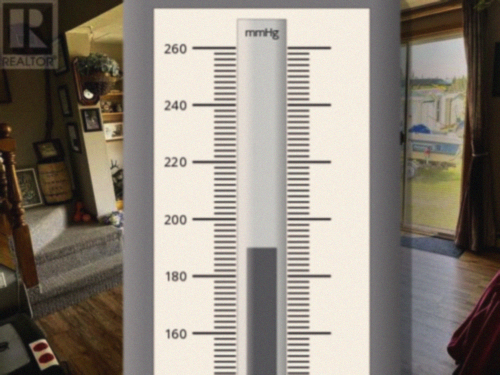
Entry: 190 mmHg
